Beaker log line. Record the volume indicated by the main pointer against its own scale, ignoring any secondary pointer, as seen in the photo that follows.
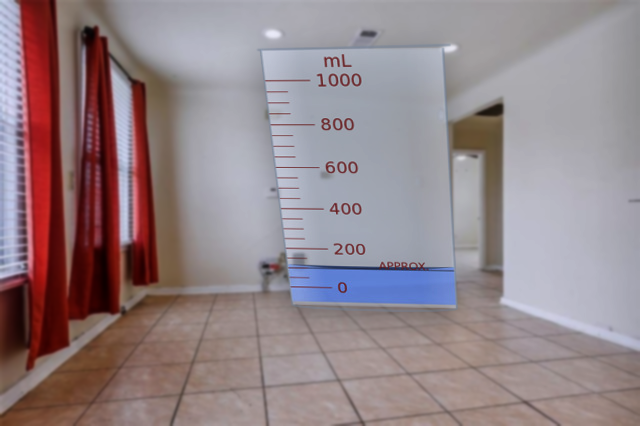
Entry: 100 mL
